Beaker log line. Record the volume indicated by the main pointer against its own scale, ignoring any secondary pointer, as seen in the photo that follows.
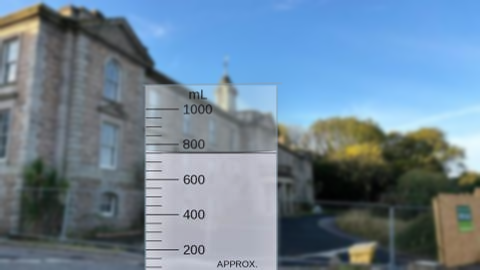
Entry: 750 mL
